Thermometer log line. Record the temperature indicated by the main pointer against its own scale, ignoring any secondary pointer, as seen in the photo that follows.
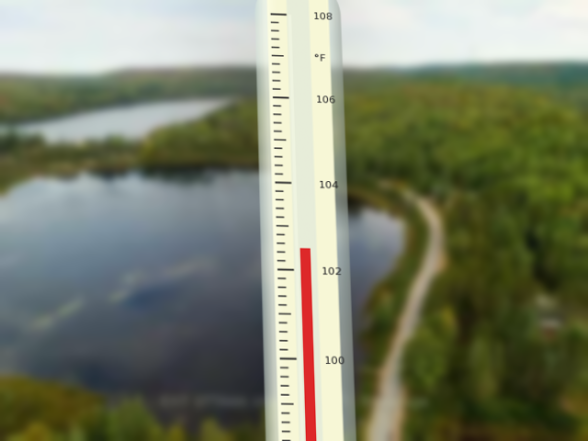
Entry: 102.5 °F
